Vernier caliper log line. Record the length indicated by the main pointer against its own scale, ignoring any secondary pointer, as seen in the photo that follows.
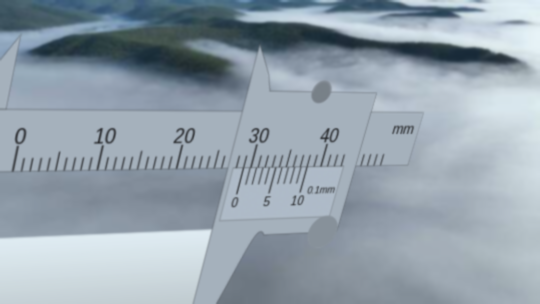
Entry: 29.0 mm
